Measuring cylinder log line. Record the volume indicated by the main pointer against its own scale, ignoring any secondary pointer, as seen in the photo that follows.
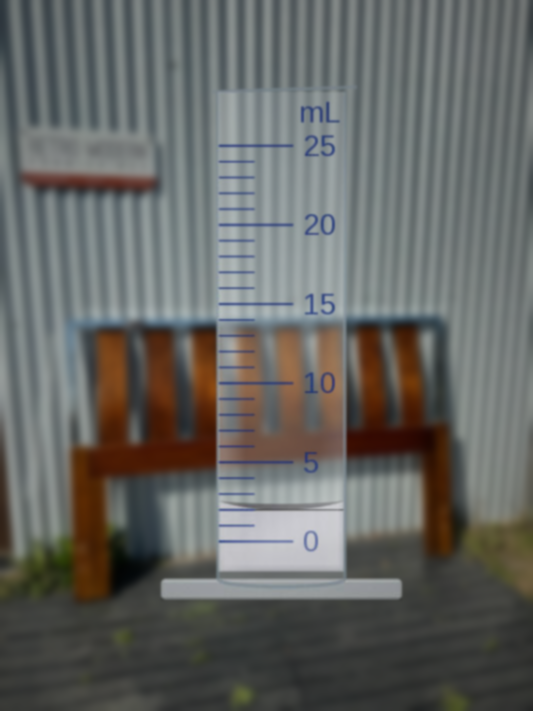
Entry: 2 mL
